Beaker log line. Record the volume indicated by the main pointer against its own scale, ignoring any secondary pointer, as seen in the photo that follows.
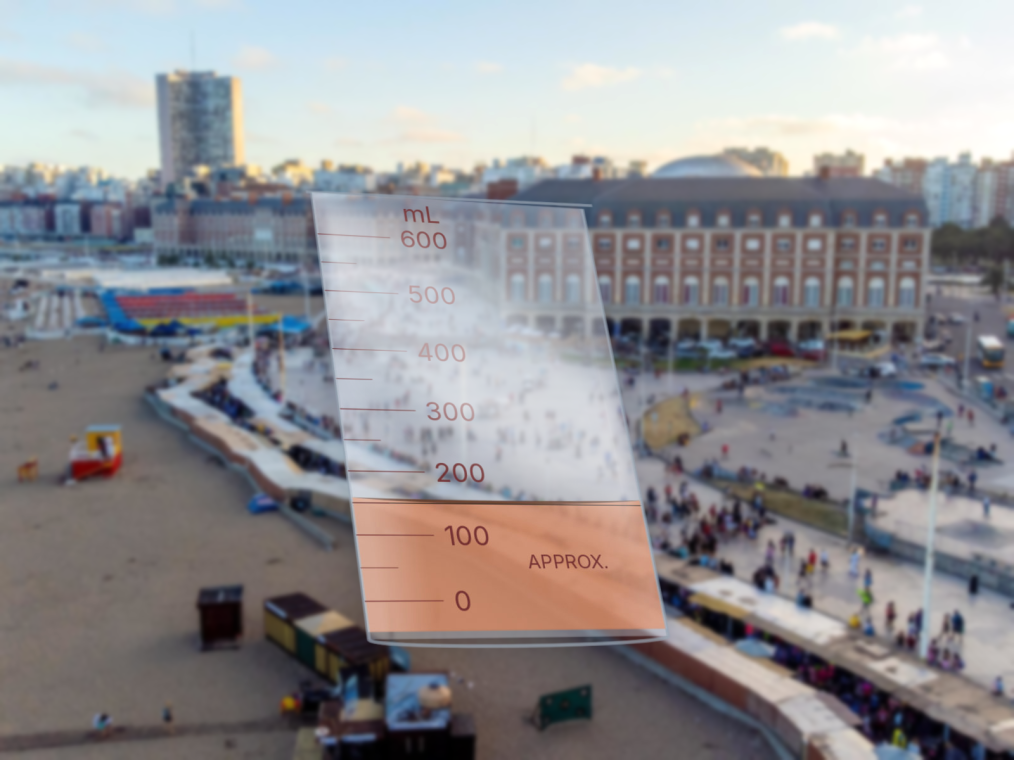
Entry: 150 mL
